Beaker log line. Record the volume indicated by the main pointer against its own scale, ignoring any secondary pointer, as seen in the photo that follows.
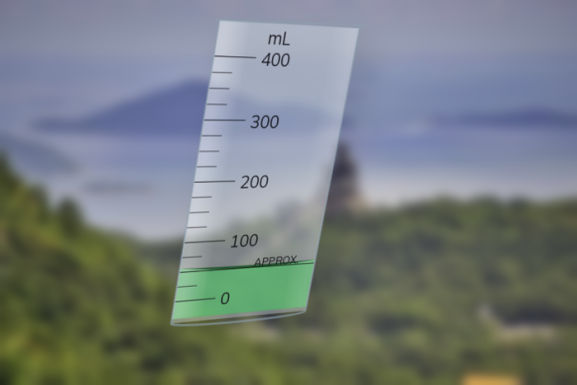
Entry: 50 mL
